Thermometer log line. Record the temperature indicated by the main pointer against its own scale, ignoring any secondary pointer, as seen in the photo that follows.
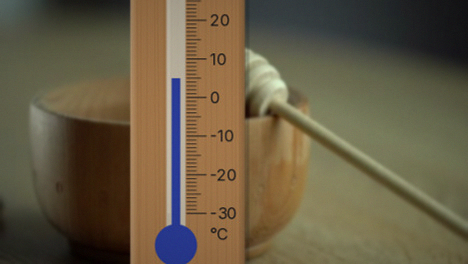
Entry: 5 °C
